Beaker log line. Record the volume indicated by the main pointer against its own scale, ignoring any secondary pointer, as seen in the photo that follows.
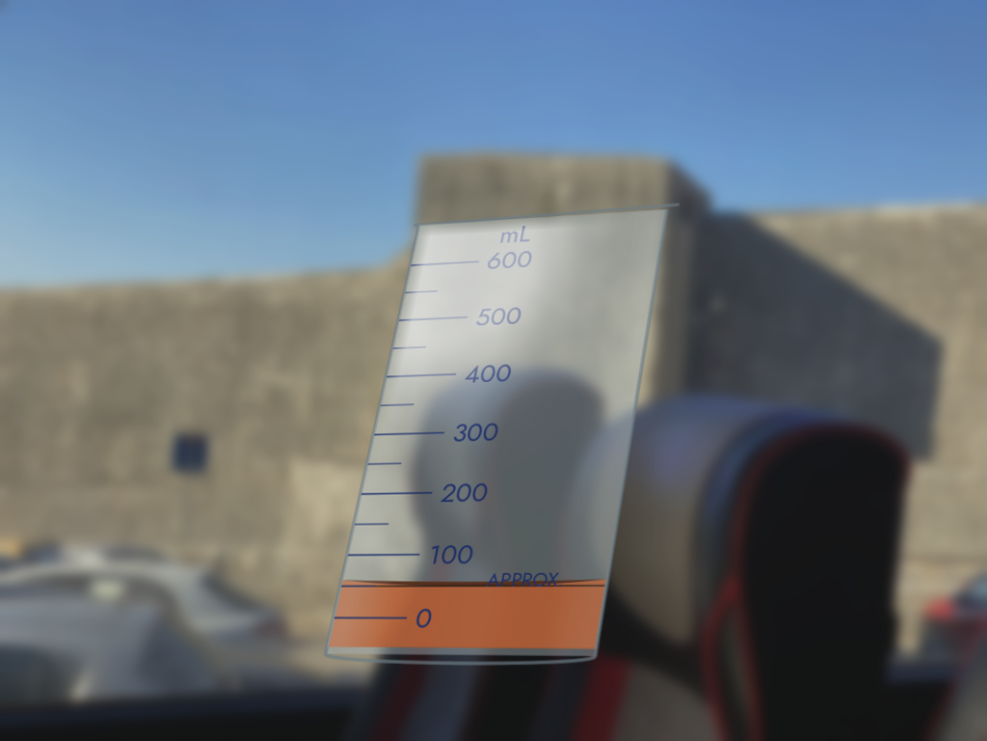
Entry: 50 mL
